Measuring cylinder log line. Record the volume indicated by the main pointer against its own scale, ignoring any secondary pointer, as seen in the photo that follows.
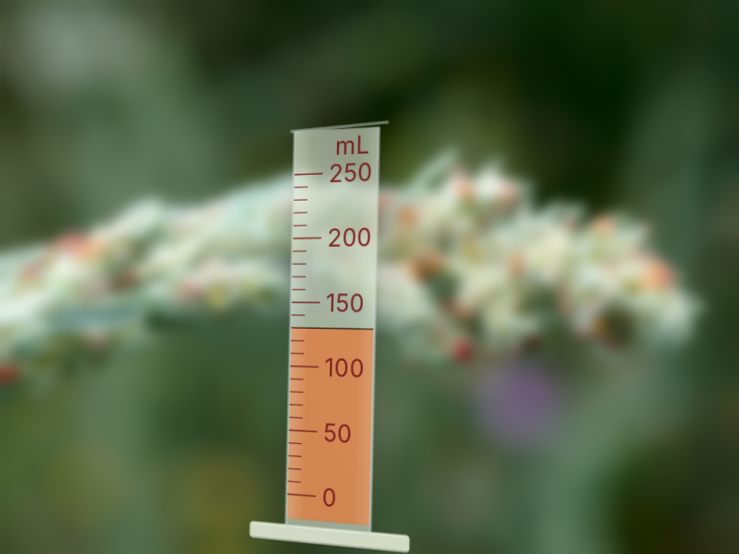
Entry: 130 mL
